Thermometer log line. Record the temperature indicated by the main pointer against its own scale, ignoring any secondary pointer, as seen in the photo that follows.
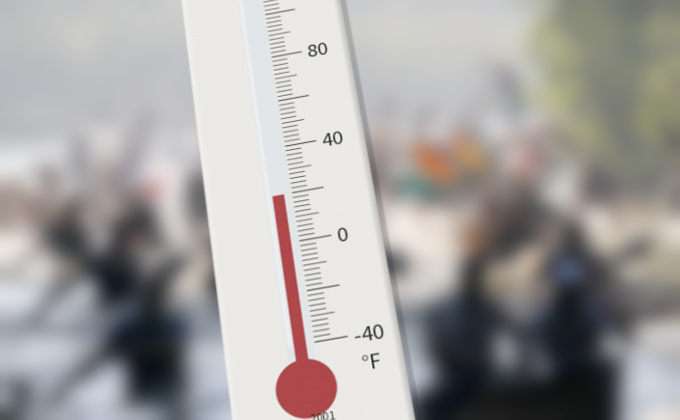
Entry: 20 °F
